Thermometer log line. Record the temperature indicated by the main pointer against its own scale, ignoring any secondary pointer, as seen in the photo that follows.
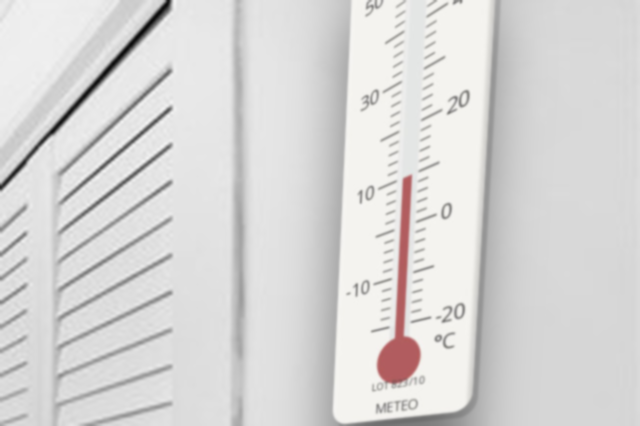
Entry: 10 °C
